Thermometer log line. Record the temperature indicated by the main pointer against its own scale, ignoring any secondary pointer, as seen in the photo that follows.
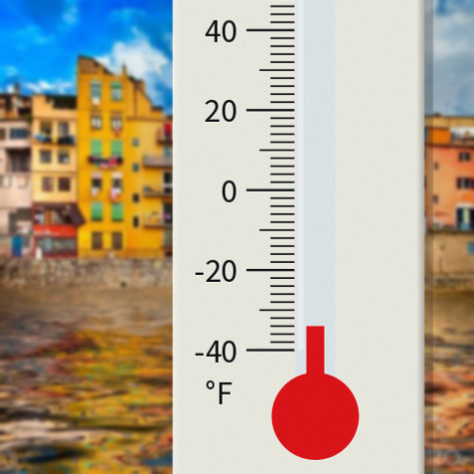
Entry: -34 °F
